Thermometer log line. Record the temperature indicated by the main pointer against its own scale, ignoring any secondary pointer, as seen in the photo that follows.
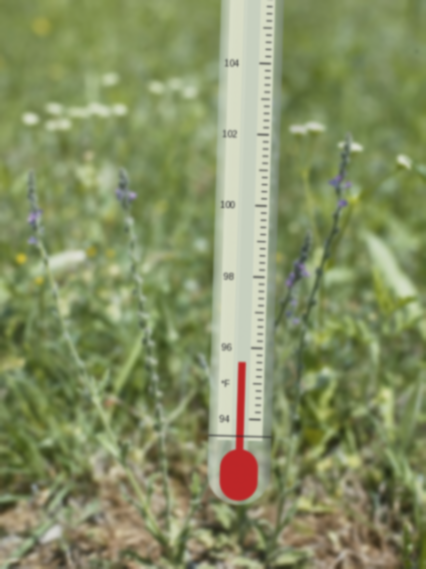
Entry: 95.6 °F
